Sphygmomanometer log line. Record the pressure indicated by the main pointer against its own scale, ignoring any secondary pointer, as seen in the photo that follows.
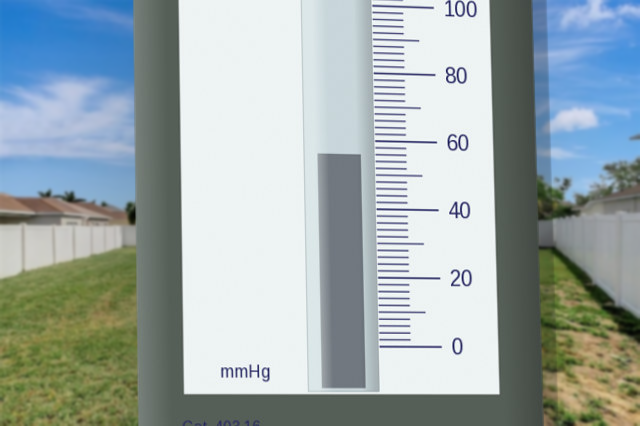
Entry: 56 mmHg
